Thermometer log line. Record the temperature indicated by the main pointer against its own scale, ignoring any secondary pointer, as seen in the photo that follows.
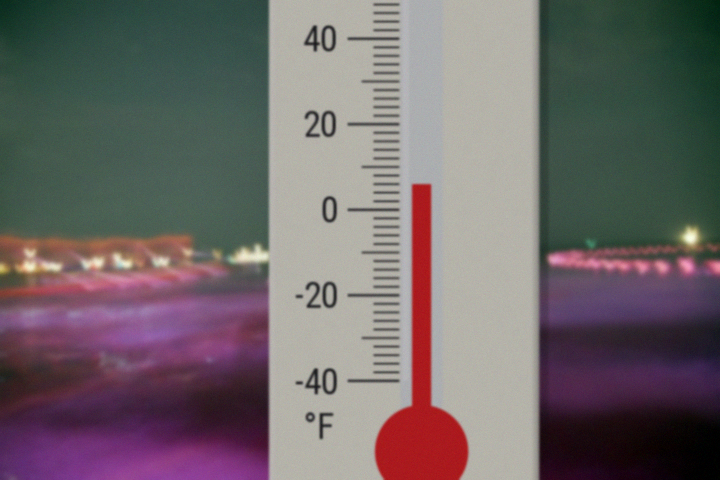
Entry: 6 °F
